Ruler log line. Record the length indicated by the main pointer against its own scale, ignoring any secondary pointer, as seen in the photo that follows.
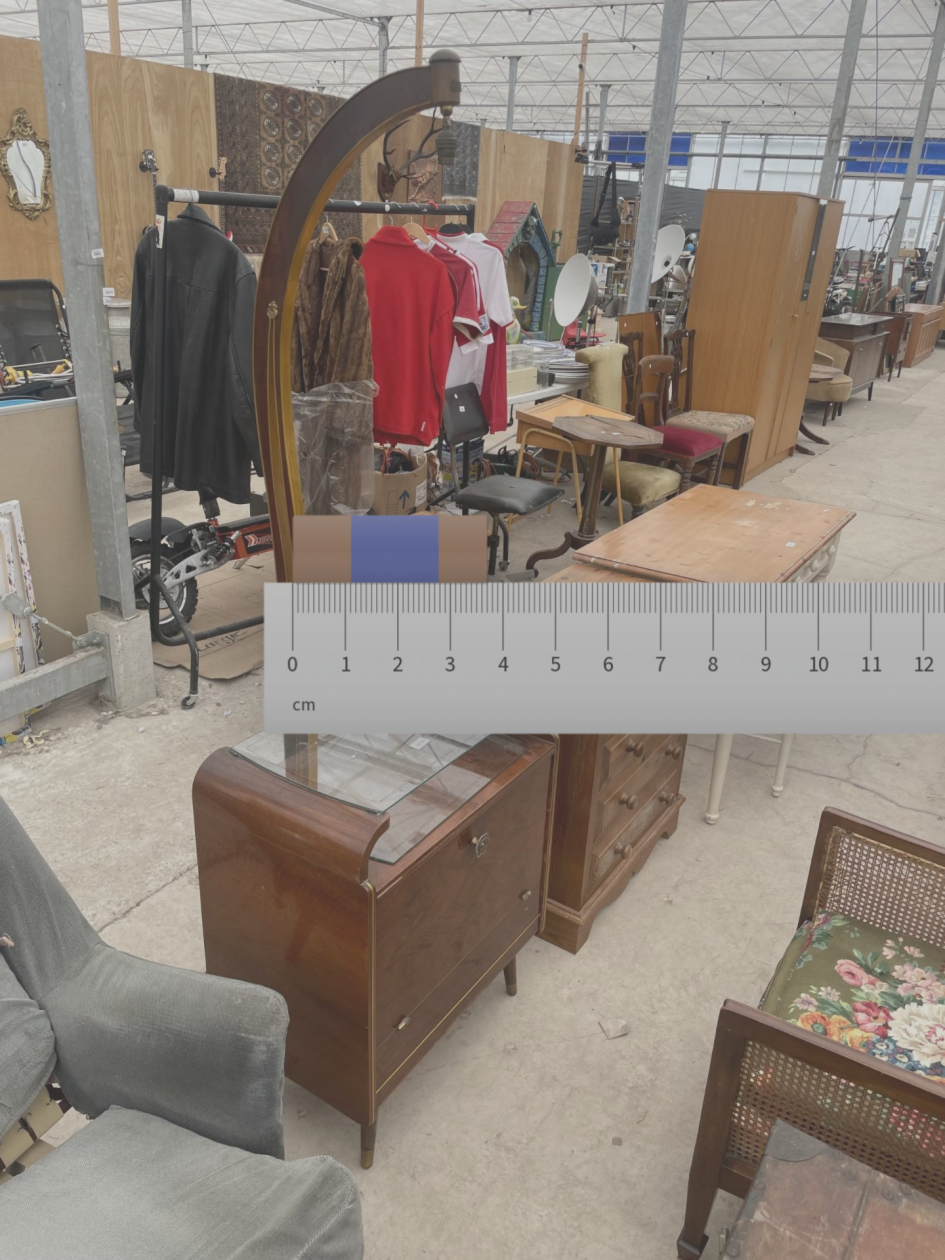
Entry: 3.7 cm
